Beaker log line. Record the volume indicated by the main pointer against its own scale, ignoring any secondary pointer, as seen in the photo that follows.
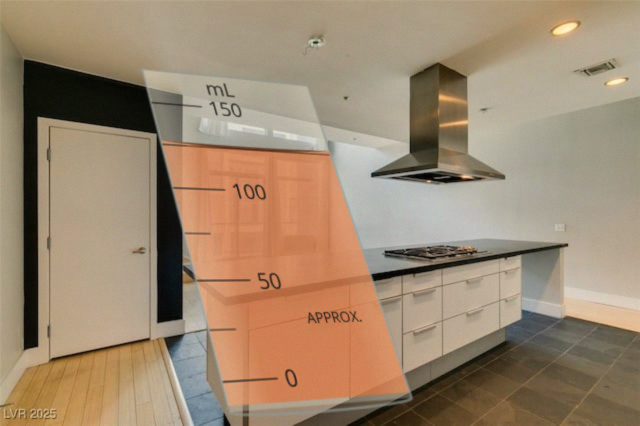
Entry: 125 mL
